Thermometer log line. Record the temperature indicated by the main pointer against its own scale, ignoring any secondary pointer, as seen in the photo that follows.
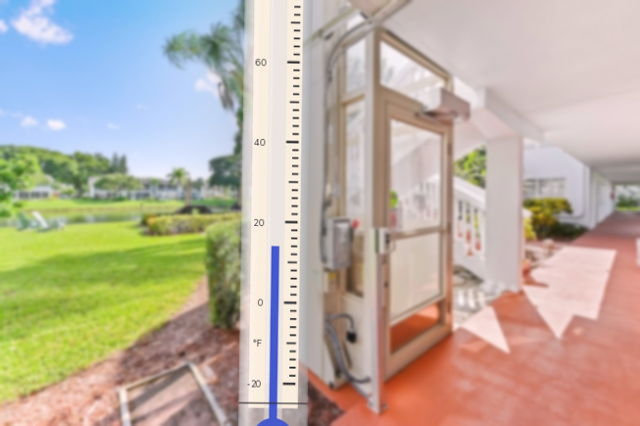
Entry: 14 °F
